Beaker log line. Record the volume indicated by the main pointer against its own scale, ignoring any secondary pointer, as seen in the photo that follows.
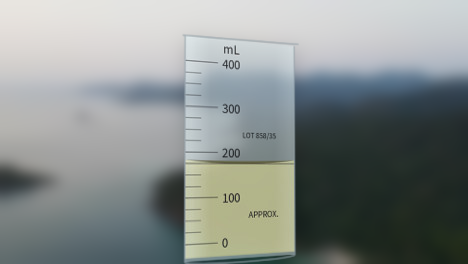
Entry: 175 mL
